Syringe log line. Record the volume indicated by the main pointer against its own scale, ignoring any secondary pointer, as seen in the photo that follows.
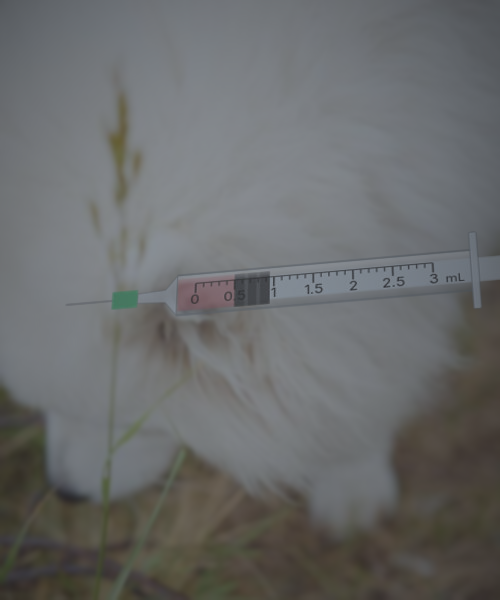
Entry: 0.5 mL
